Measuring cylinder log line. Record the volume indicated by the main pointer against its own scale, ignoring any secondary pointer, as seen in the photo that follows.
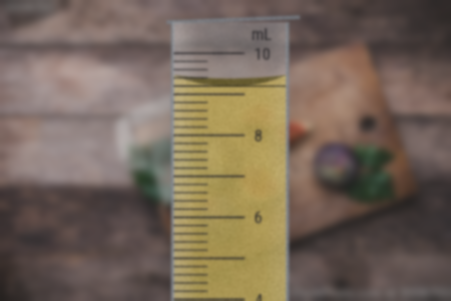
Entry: 9.2 mL
